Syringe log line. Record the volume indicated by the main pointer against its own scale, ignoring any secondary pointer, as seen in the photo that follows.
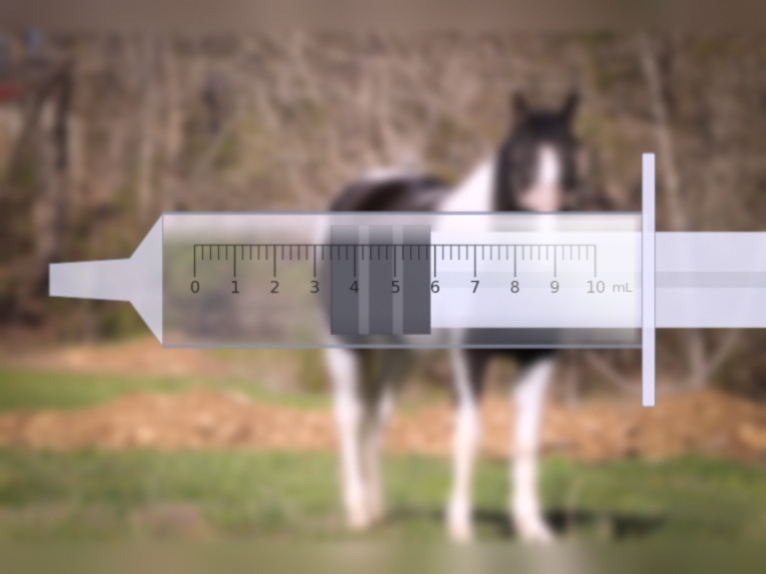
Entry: 3.4 mL
